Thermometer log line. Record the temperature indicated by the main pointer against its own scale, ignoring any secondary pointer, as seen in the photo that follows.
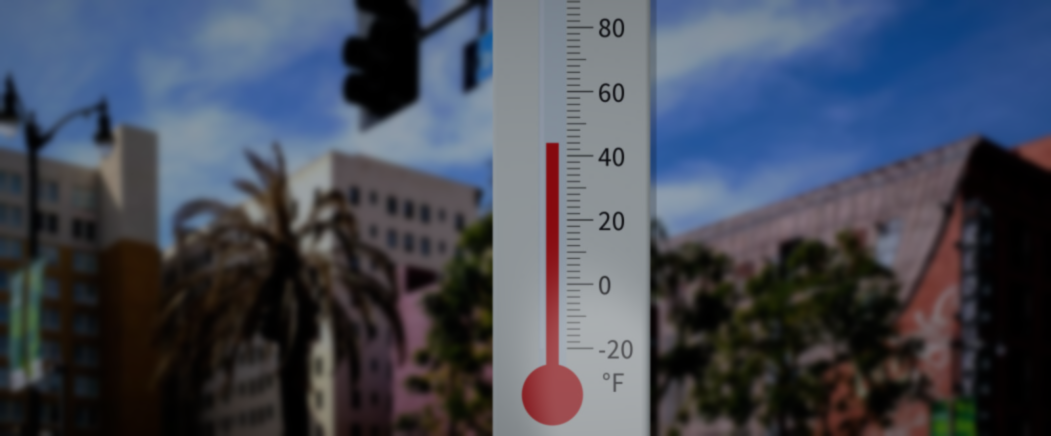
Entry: 44 °F
